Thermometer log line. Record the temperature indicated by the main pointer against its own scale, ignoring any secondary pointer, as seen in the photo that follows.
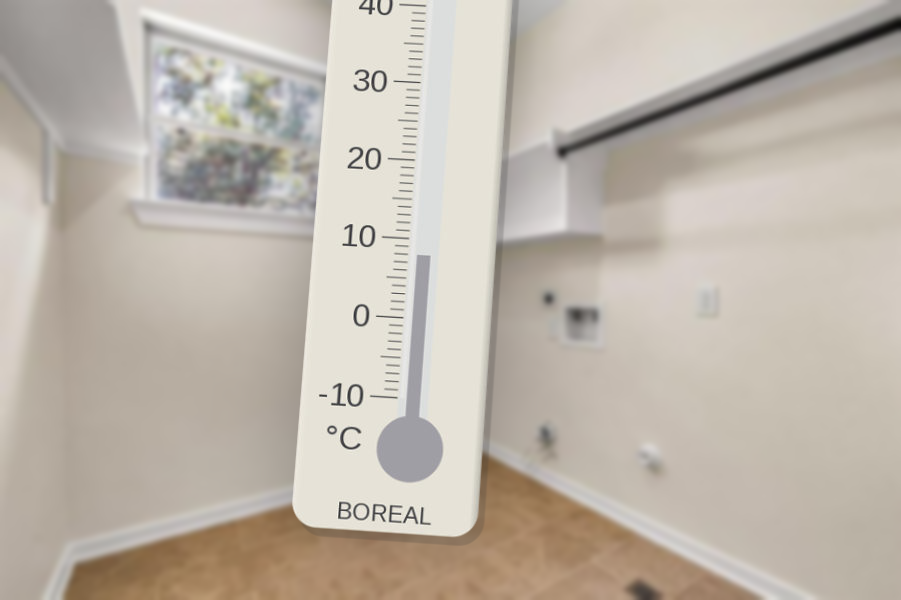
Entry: 8 °C
